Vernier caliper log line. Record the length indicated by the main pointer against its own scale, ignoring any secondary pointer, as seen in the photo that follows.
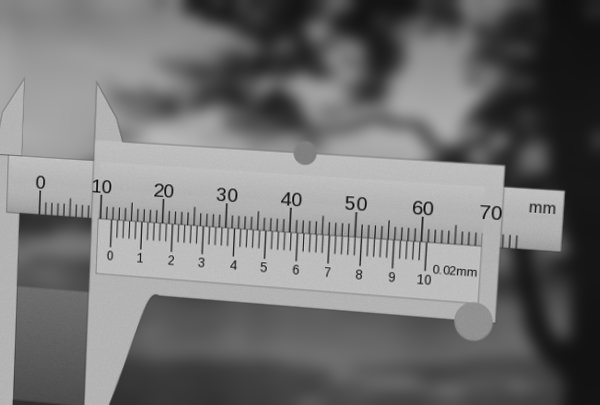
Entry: 11.8 mm
